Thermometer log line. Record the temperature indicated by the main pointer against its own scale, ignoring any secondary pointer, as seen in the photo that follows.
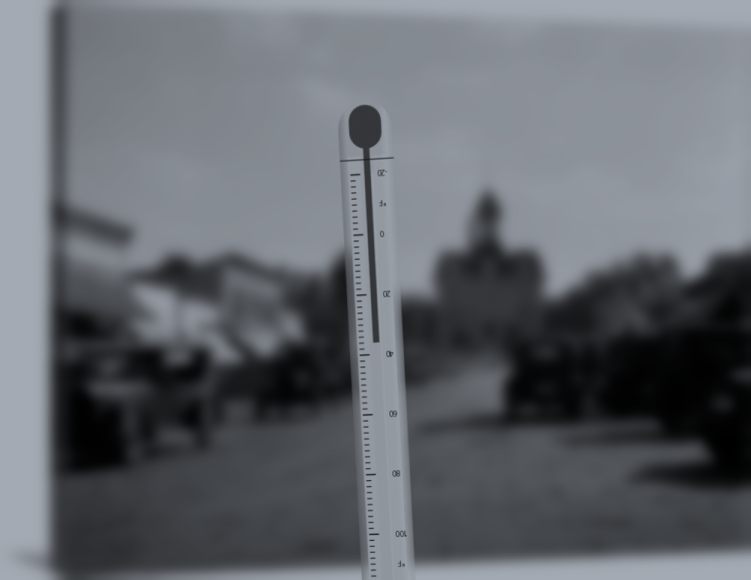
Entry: 36 °F
